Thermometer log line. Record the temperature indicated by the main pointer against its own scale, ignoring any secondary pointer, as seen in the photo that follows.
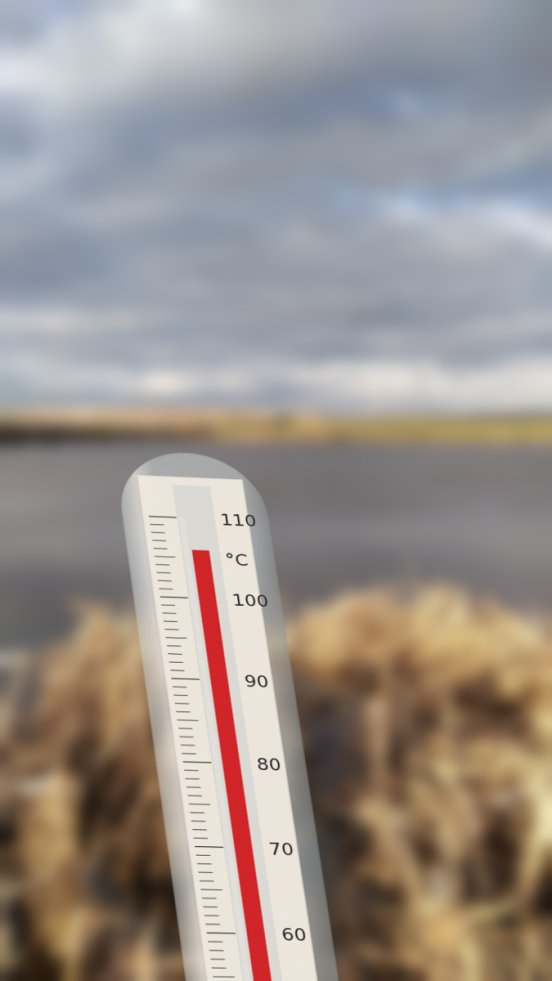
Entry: 106 °C
